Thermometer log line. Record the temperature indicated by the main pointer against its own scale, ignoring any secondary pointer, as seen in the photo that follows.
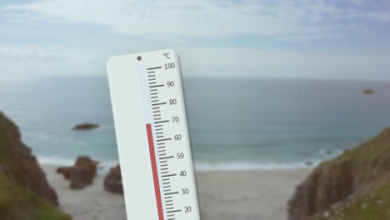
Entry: 70 °C
